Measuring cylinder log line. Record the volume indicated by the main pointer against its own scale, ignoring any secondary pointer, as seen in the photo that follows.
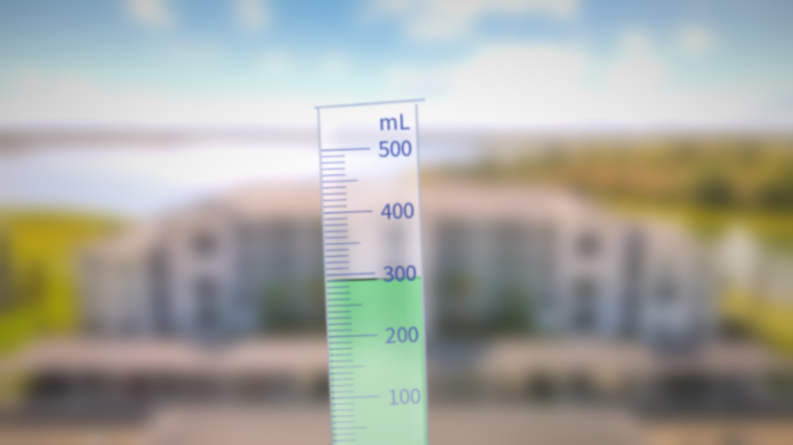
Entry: 290 mL
